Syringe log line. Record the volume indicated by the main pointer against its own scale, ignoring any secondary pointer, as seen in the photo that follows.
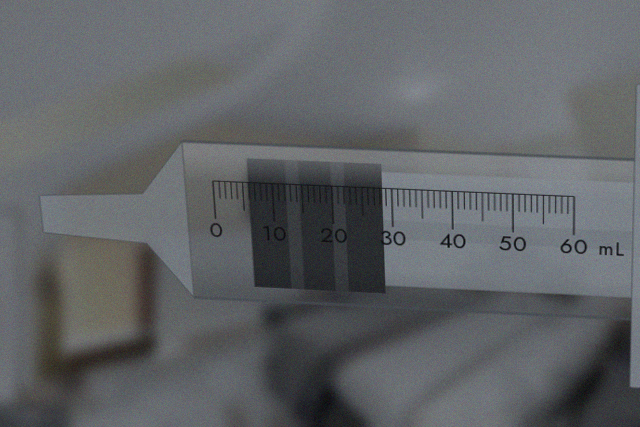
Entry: 6 mL
